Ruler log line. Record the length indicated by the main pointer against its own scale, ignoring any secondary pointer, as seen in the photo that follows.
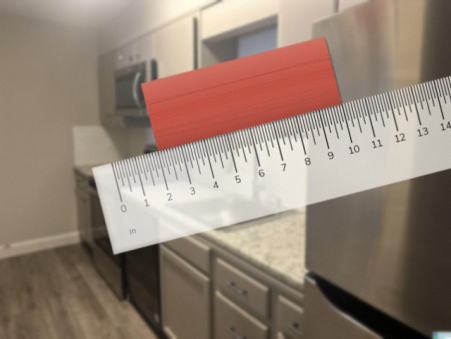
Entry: 8 in
